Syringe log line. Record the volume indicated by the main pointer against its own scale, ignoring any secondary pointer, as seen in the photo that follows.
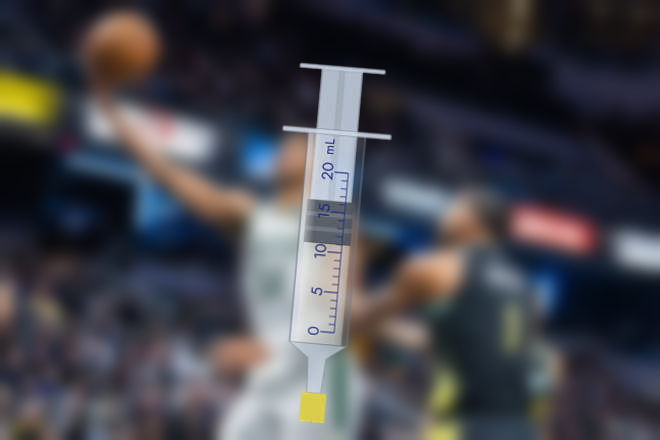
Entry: 11 mL
